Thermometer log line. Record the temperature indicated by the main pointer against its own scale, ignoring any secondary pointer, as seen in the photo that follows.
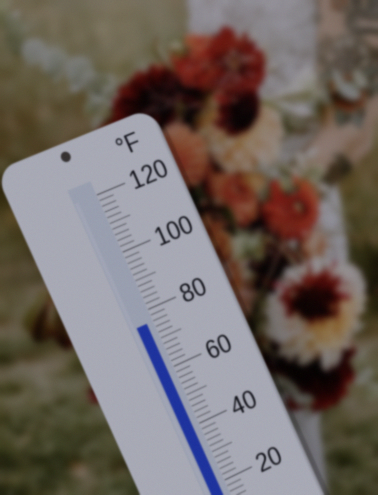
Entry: 76 °F
